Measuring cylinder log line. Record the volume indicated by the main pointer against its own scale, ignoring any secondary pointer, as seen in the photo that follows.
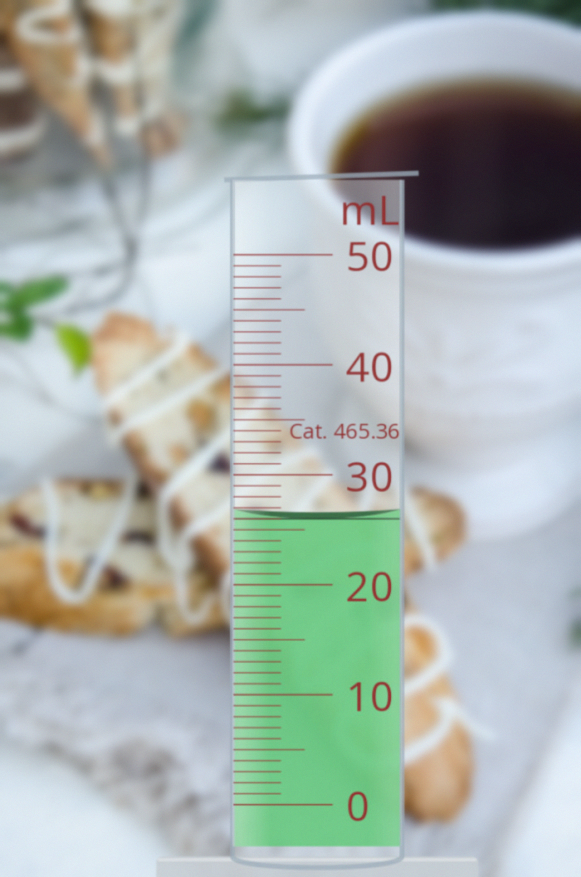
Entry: 26 mL
